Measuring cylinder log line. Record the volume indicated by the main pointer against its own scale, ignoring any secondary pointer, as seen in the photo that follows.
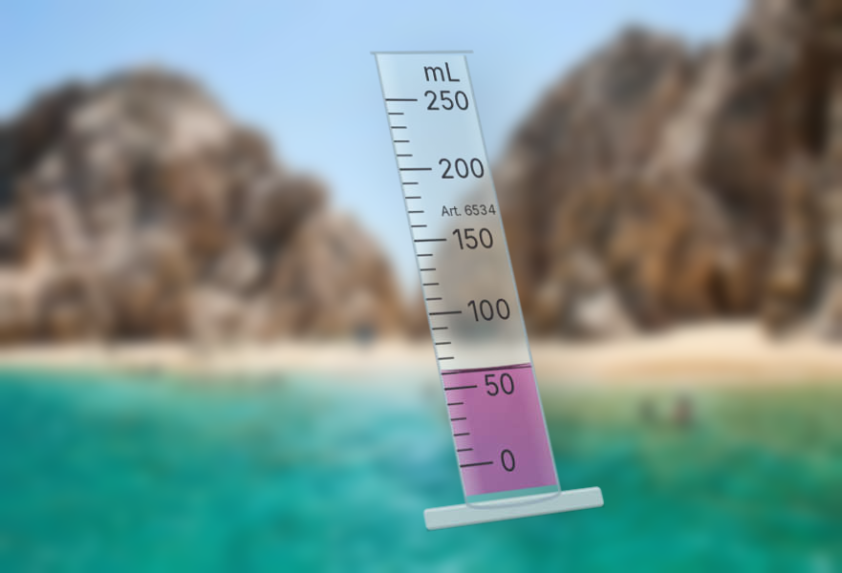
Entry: 60 mL
